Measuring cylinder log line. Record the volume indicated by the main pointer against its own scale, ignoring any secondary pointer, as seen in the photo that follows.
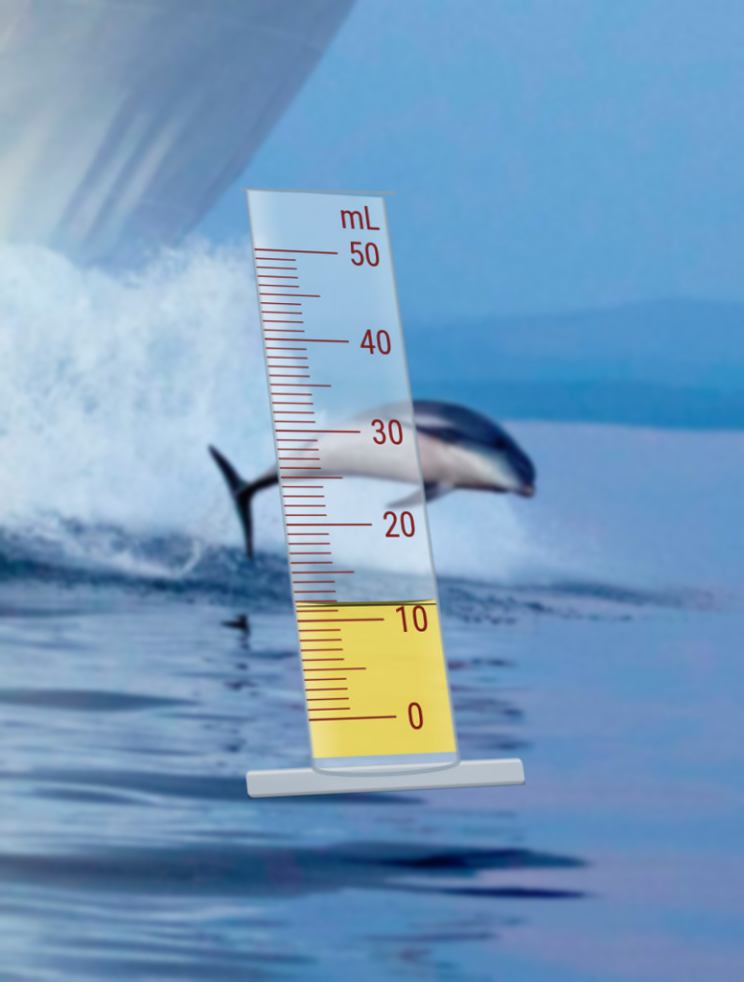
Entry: 11.5 mL
